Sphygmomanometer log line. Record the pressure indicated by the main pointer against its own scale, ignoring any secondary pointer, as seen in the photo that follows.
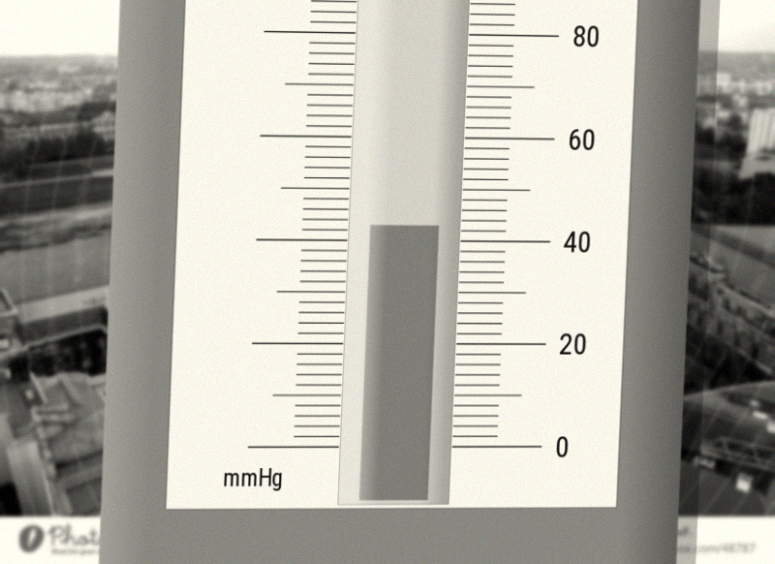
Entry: 43 mmHg
